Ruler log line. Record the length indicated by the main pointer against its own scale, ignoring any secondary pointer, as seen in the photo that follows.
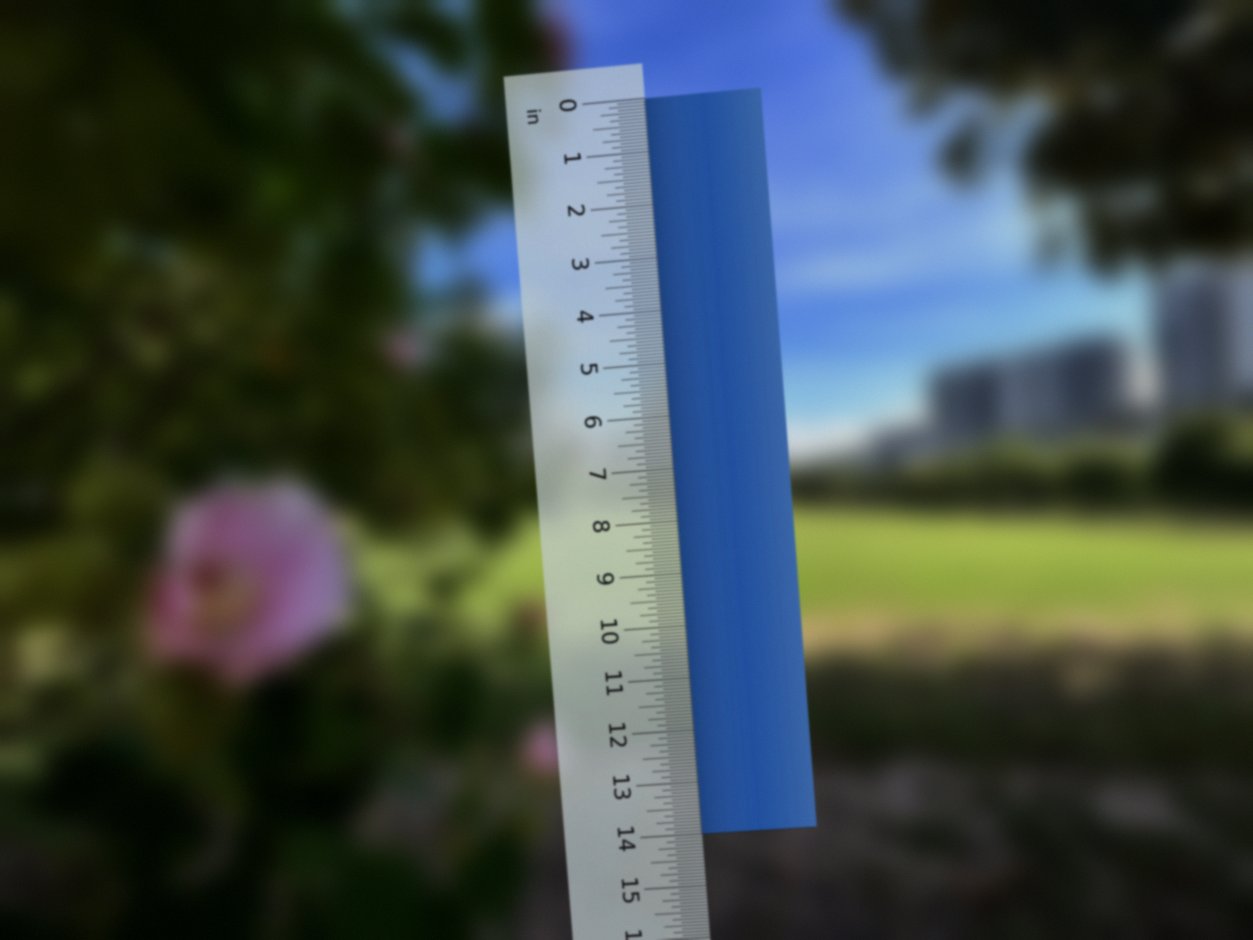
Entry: 14 in
